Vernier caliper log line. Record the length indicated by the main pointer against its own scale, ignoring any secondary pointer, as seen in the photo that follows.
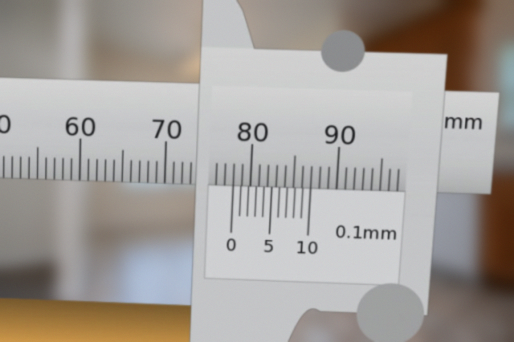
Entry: 78.0 mm
